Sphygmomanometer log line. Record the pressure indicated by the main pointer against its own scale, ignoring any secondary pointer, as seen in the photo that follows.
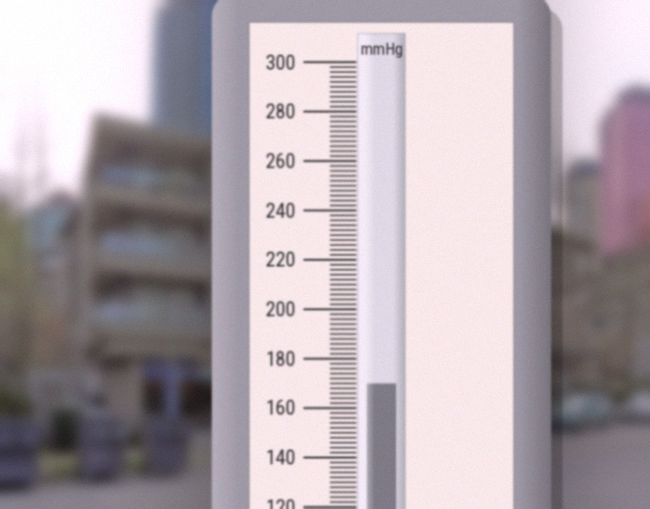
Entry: 170 mmHg
